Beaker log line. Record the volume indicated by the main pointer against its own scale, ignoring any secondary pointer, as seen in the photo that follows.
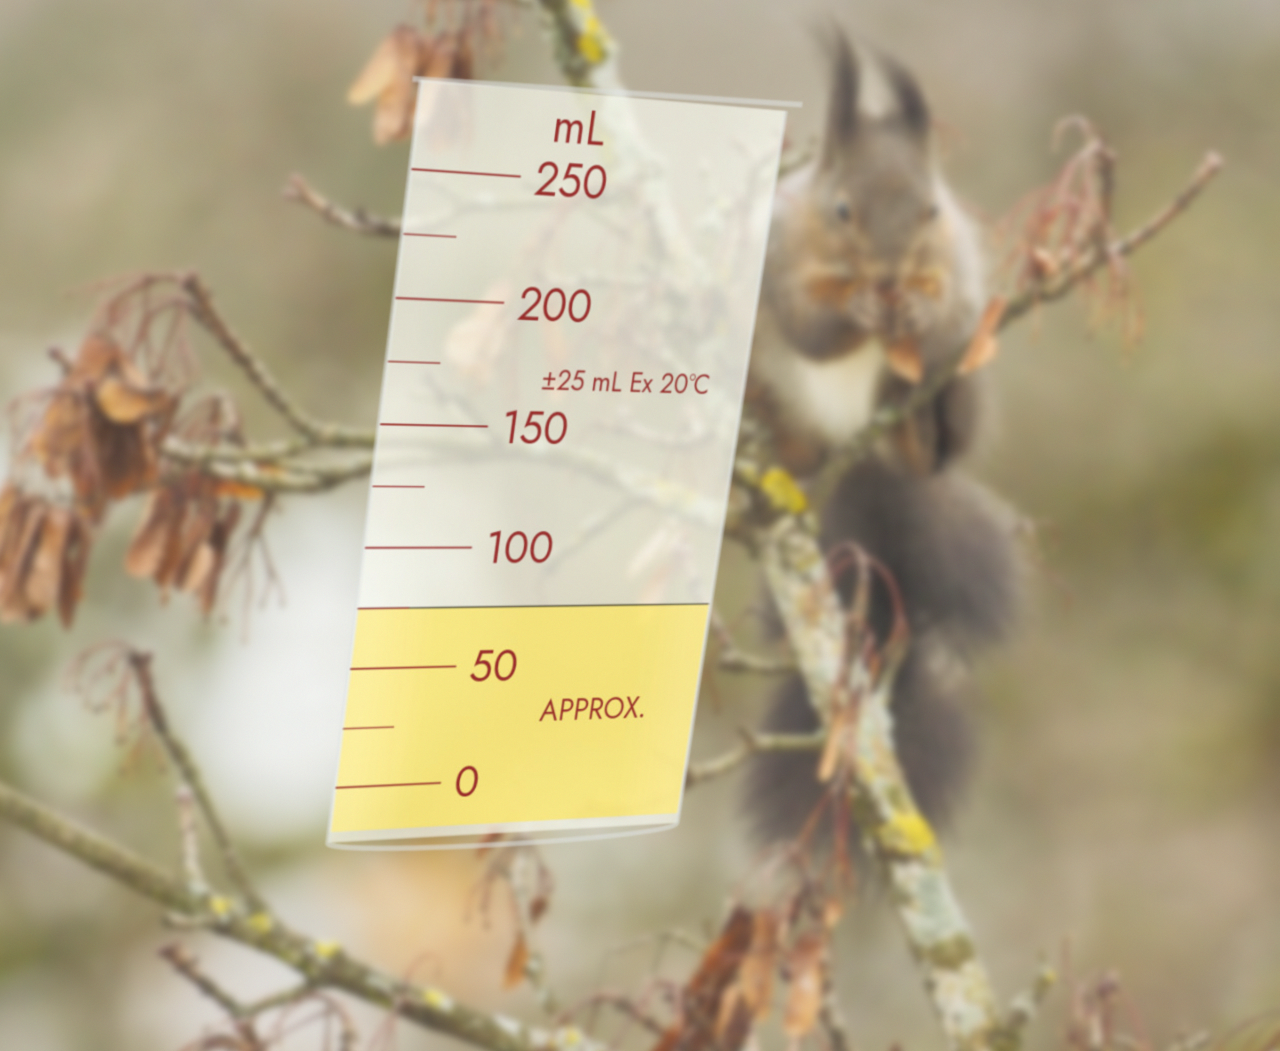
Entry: 75 mL
